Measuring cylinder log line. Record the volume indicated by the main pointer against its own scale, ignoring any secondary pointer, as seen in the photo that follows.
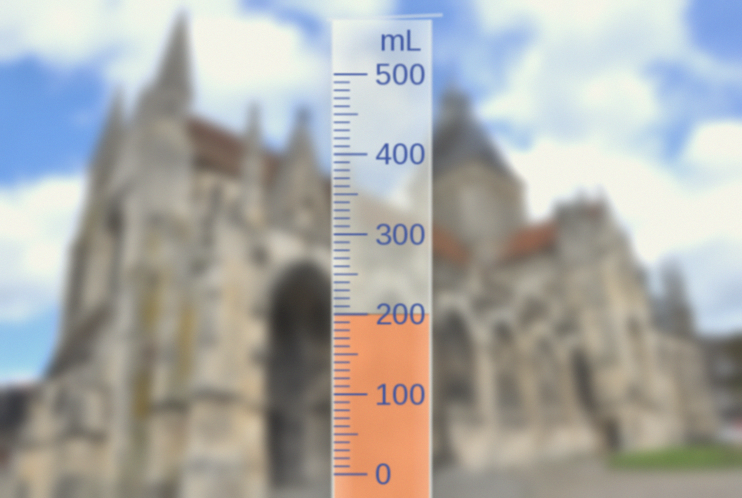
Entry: 200 mL
